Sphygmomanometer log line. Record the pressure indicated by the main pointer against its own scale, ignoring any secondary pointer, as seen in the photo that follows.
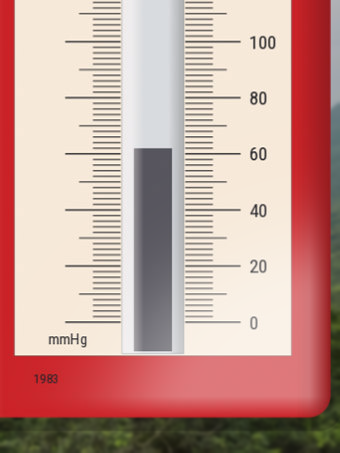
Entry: 62 mmHg
